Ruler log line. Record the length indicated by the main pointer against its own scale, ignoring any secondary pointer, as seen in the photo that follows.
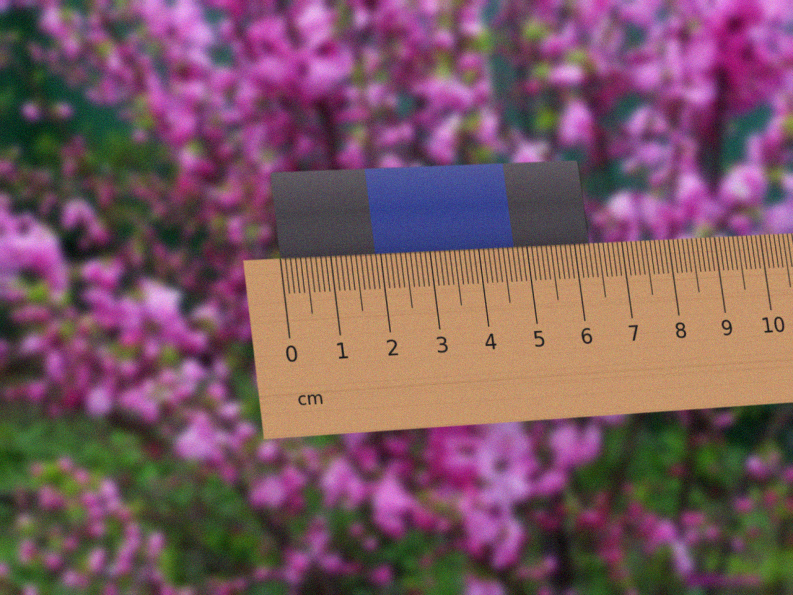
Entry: 6.3 cm
